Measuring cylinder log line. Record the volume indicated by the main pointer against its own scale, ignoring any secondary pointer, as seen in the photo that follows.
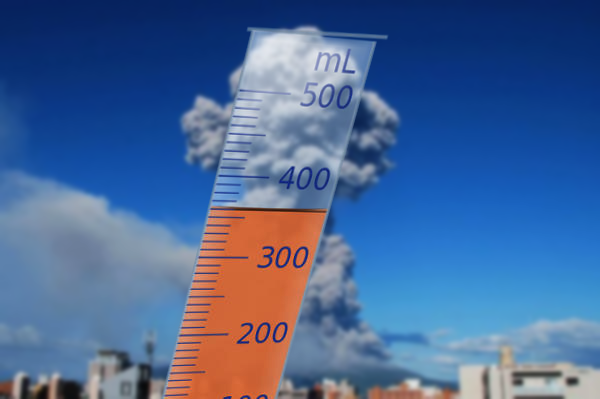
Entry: 360 mL
